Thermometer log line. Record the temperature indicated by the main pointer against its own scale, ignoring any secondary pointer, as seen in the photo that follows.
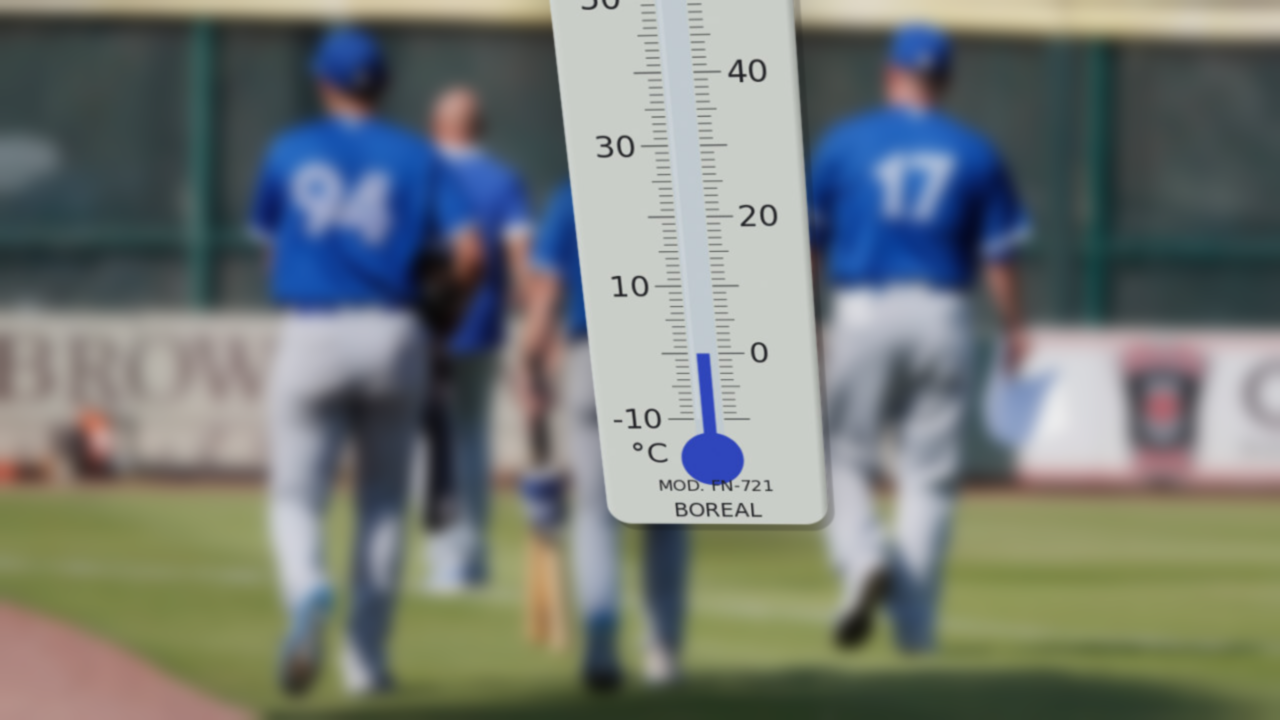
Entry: 0 °C
